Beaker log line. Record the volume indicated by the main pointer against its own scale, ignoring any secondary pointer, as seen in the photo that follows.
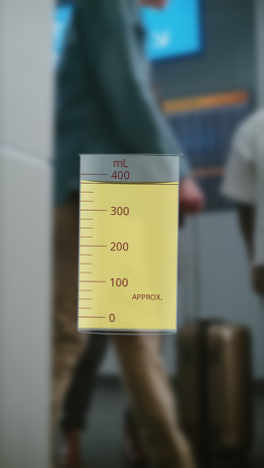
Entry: 375 mL
